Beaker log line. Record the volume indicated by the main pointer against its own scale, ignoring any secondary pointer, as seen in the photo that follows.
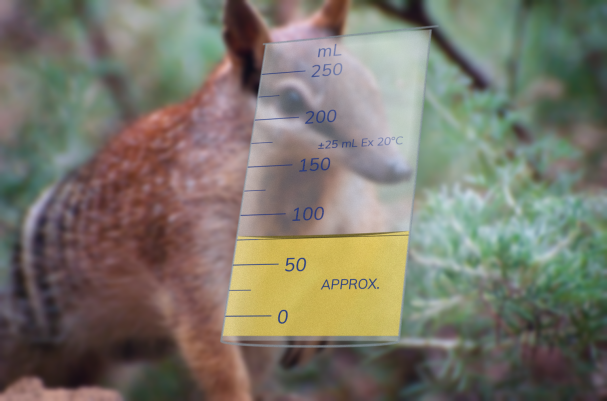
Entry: 75 mL
